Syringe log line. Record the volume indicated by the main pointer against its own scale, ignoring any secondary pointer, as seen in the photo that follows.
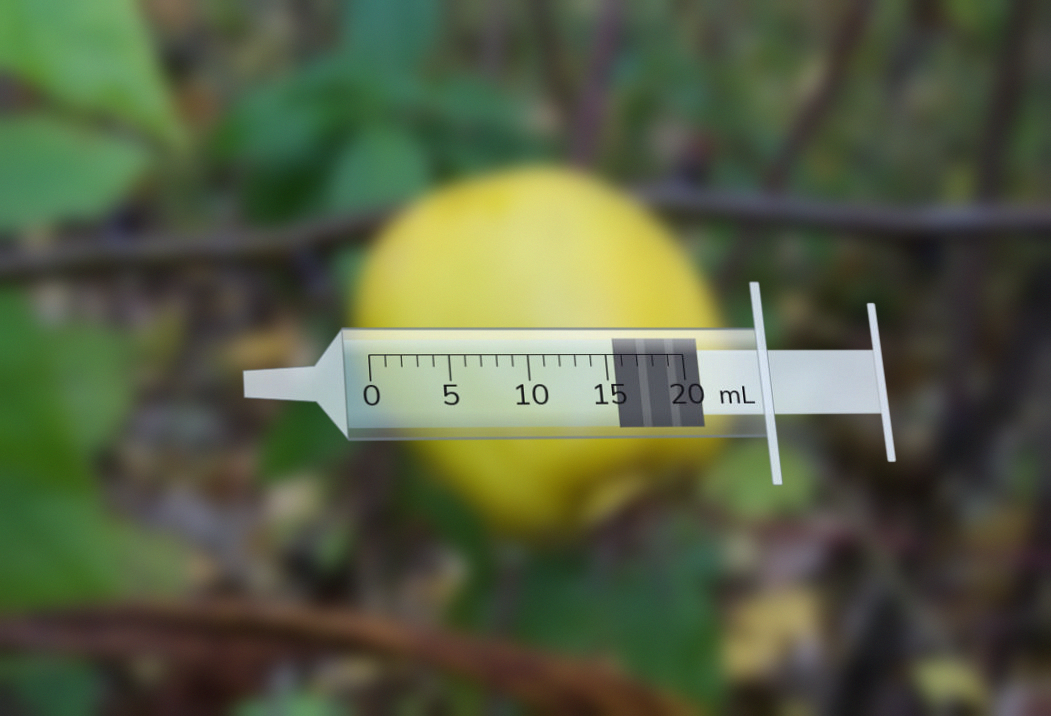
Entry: 15.5 mL
